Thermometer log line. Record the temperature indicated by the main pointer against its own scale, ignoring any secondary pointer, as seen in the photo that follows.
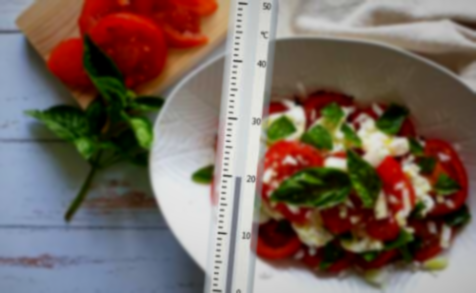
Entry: 20 °C
